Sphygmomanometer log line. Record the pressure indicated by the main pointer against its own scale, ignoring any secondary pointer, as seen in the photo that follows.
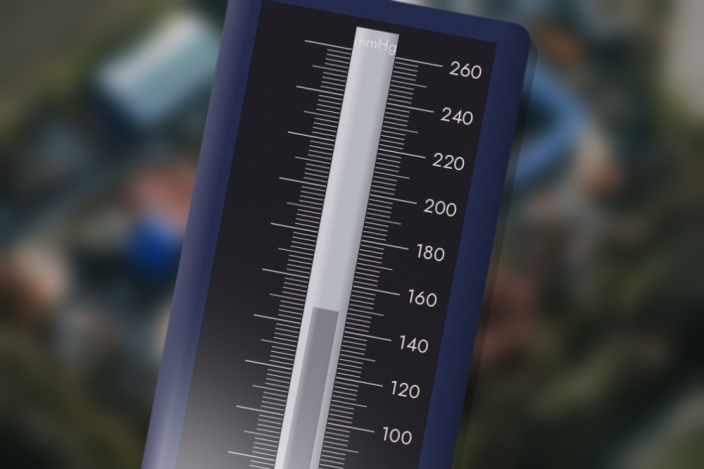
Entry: 148 mmHg
